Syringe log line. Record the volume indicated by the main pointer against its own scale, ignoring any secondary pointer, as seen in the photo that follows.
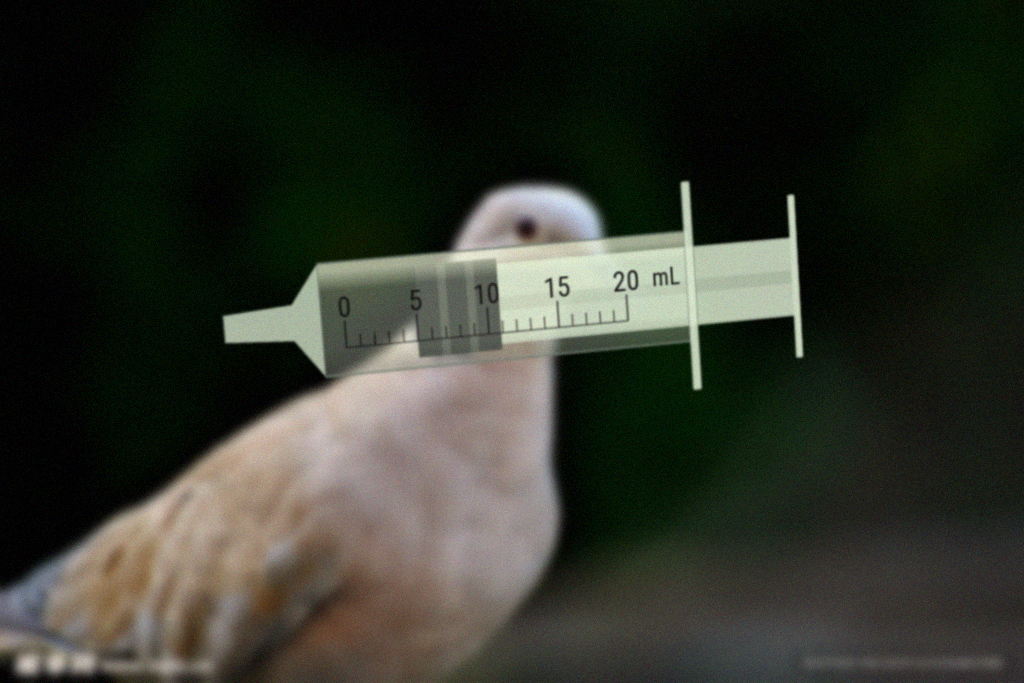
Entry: 5 mL
